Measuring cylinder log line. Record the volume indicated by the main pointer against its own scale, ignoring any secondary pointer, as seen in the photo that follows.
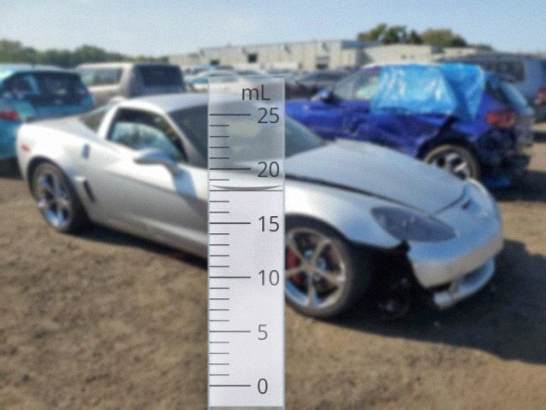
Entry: 18 mL
